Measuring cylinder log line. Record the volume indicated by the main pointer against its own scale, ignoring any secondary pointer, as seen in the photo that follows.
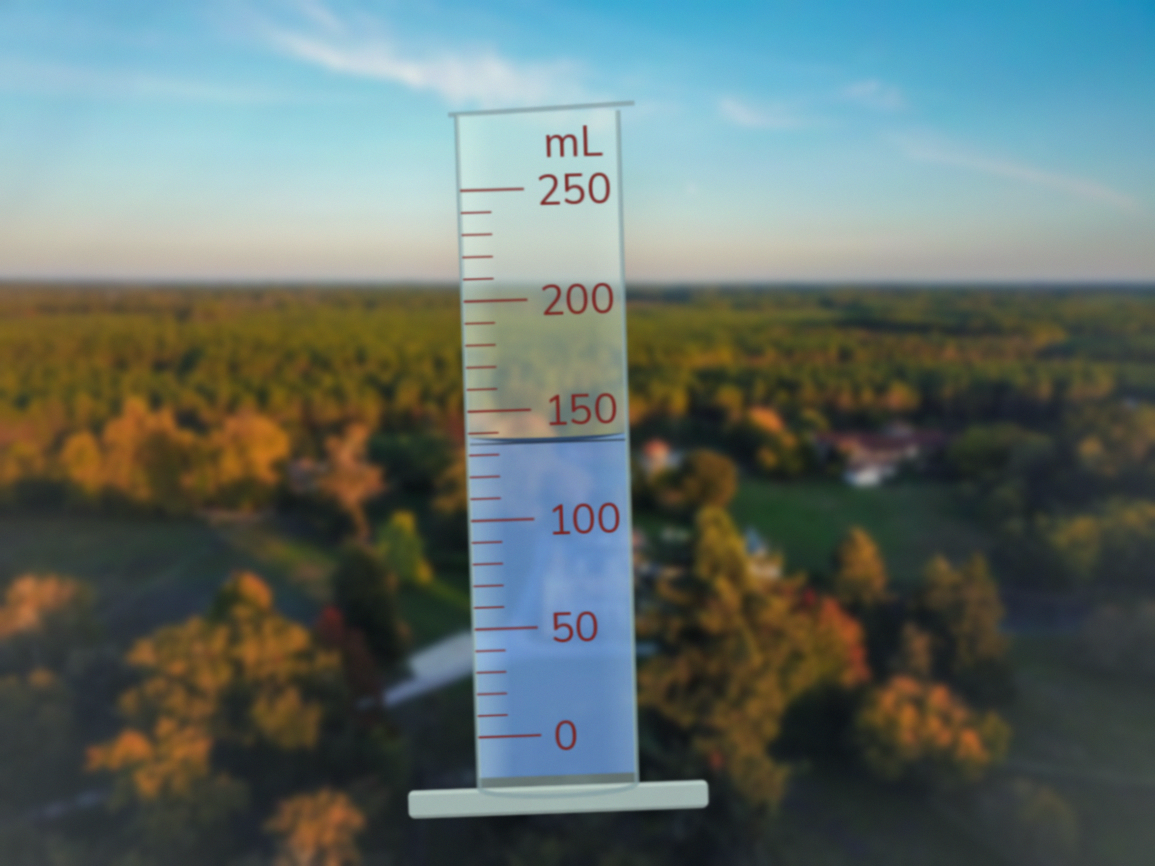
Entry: 135 mL
